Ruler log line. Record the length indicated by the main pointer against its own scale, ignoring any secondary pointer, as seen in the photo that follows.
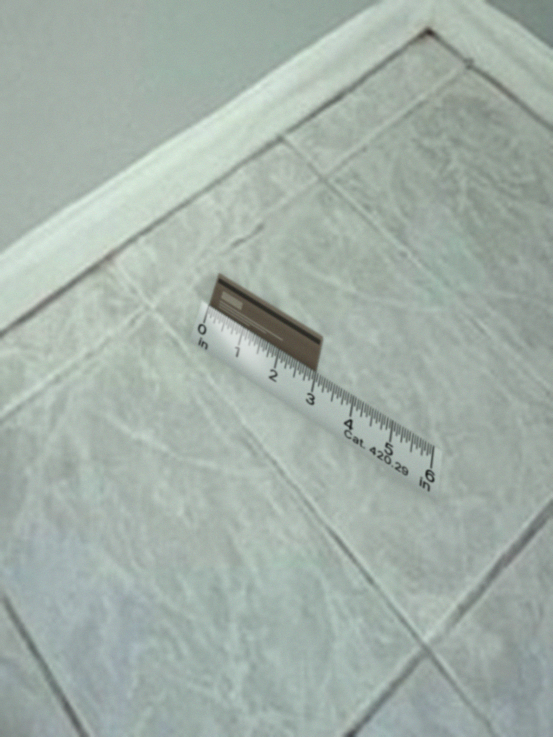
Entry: 3 in
